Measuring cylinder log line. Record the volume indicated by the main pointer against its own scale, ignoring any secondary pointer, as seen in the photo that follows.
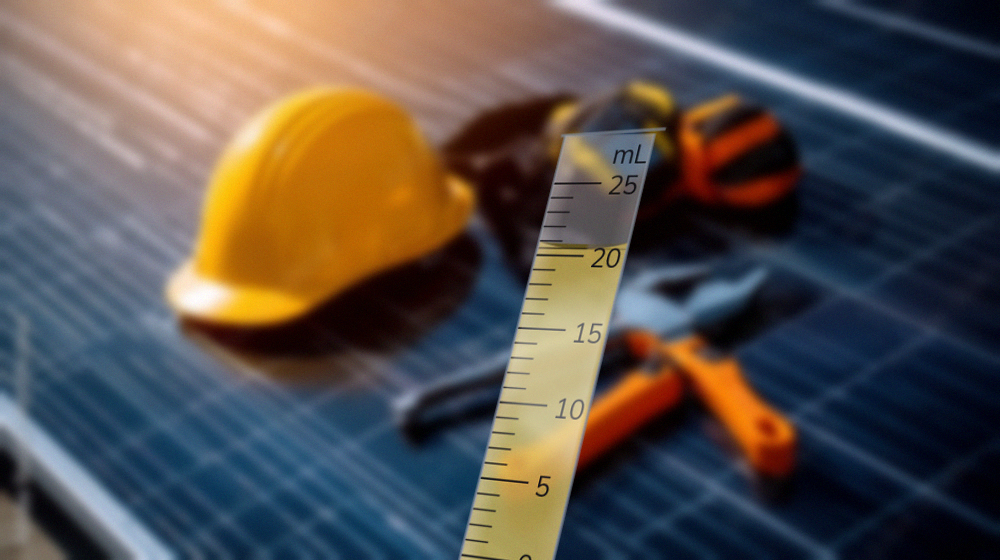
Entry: 20.5 mL
